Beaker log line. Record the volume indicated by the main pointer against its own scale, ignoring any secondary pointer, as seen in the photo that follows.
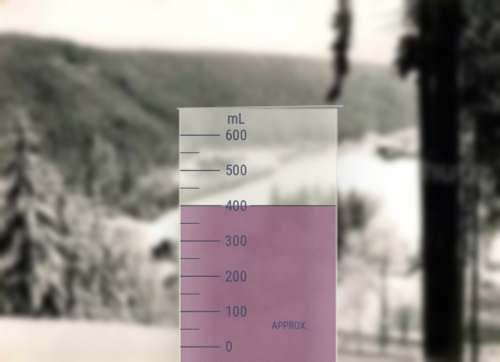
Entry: 400 mL
